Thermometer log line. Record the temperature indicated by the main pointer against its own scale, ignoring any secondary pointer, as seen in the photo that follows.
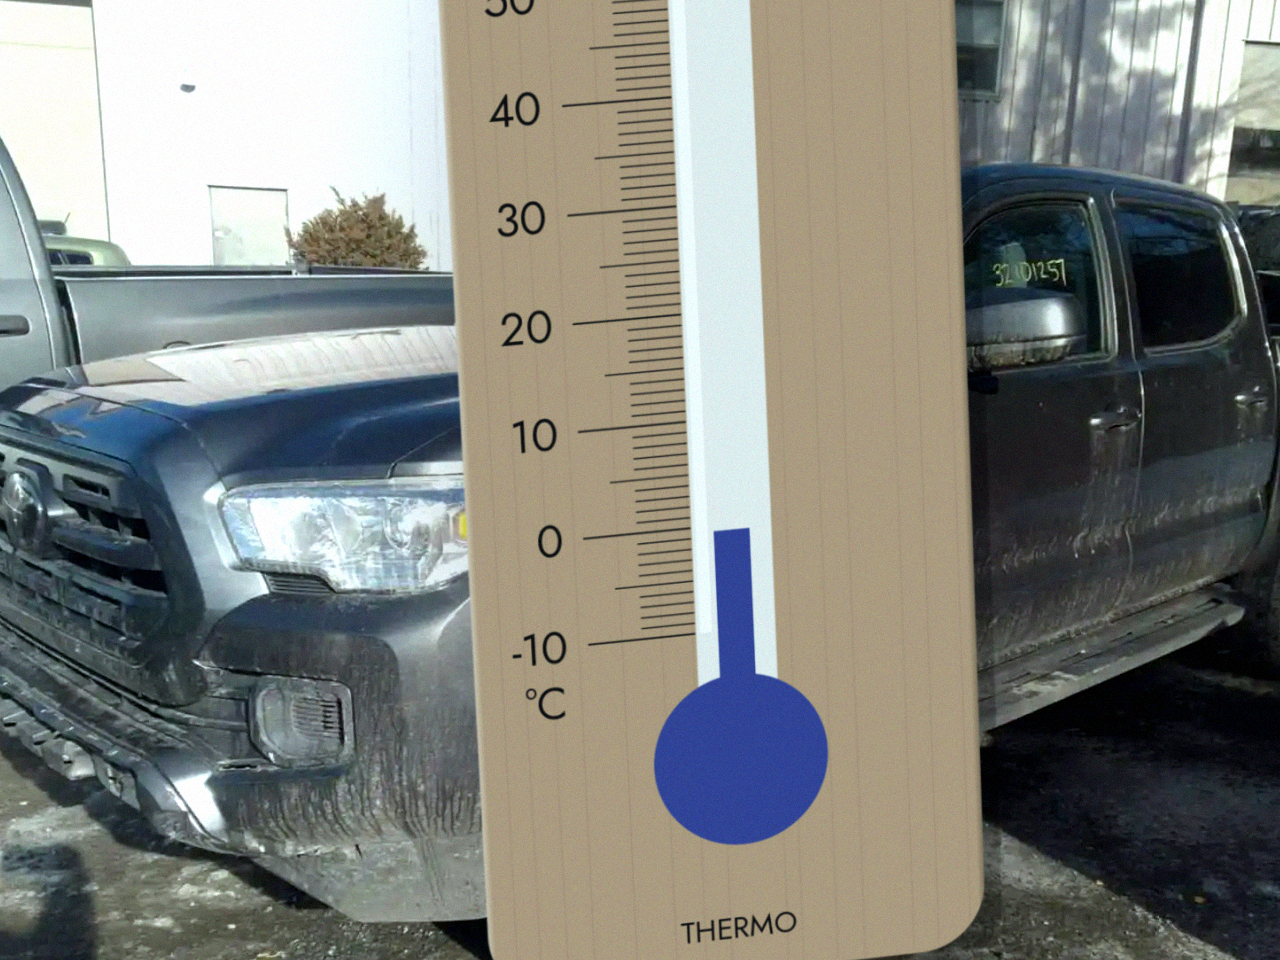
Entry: -0.5 °C
